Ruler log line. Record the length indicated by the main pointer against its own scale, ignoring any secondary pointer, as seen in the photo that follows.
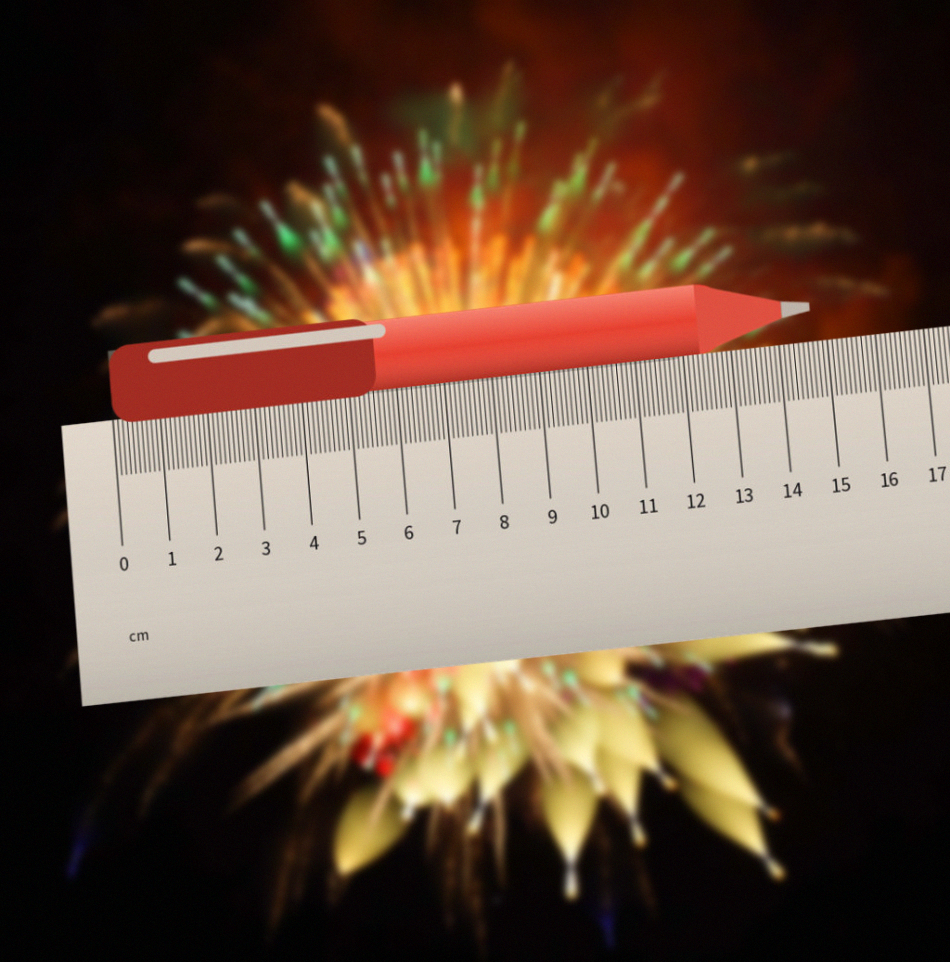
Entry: 14.7 cm
